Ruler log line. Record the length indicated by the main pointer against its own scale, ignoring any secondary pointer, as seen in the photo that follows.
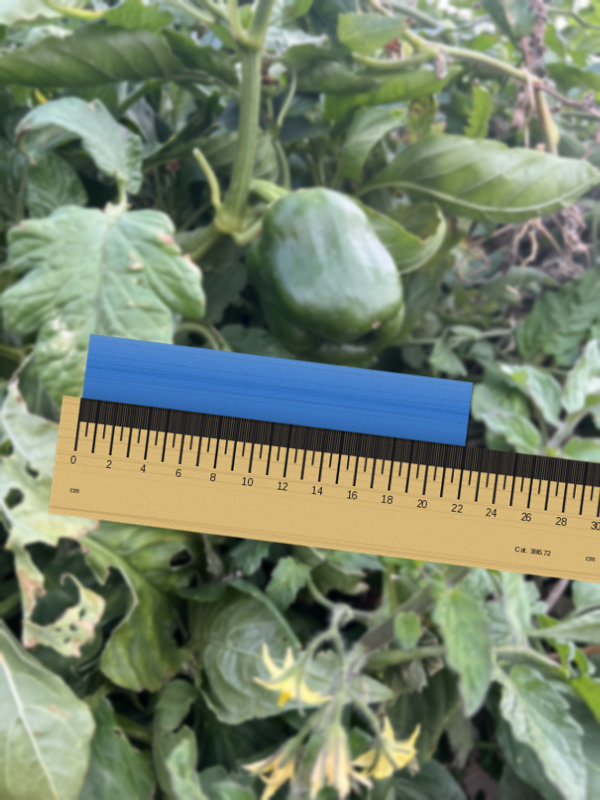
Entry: 22 cm
